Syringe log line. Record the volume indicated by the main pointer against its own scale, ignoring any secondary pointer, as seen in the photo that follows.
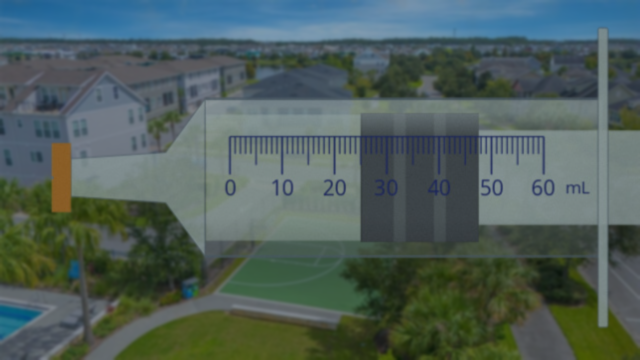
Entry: 25 mL
